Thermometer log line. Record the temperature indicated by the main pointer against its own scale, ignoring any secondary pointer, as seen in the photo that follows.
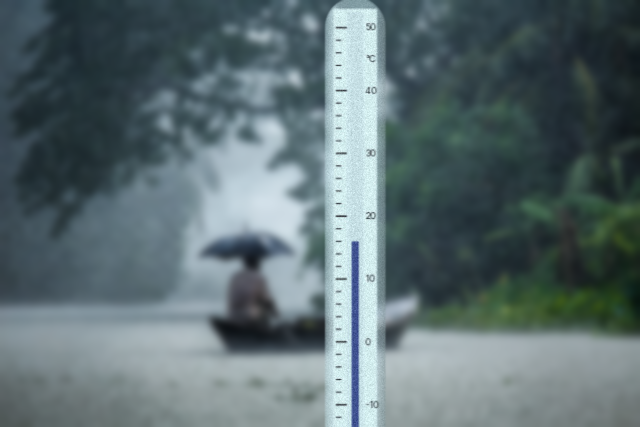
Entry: 16 °C
